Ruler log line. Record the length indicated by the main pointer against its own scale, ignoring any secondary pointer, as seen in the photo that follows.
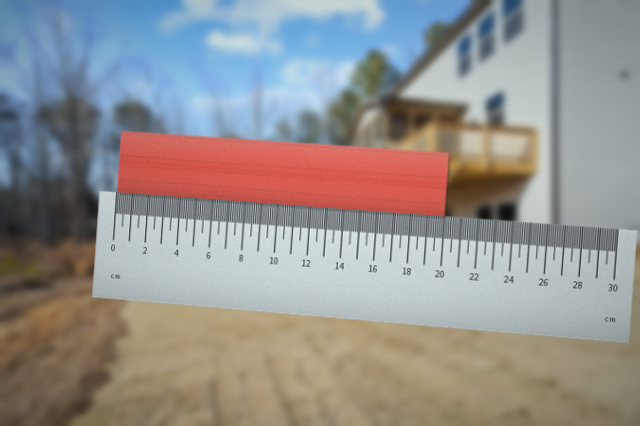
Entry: 20 cm
